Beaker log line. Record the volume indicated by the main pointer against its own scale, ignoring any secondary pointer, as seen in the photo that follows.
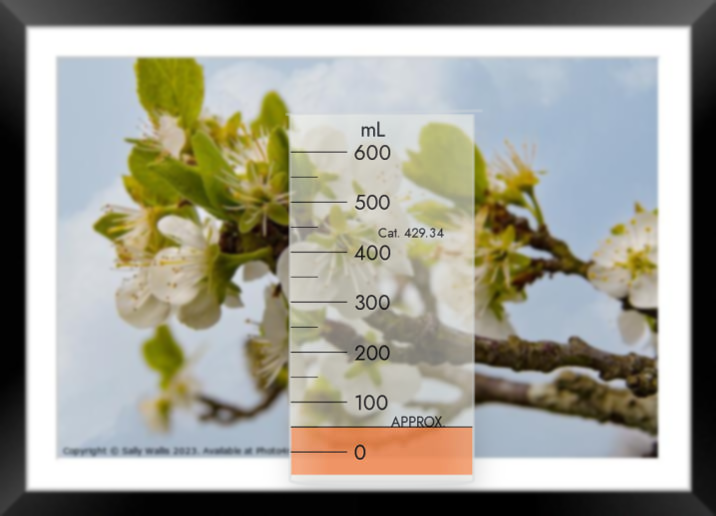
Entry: 50 mL
